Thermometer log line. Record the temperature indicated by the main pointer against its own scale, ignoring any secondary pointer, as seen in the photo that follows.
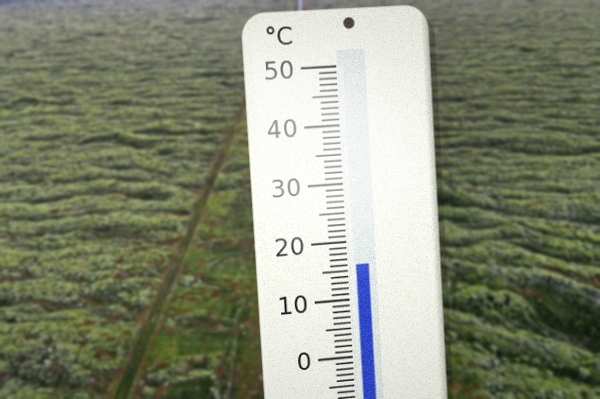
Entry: 16 °C
